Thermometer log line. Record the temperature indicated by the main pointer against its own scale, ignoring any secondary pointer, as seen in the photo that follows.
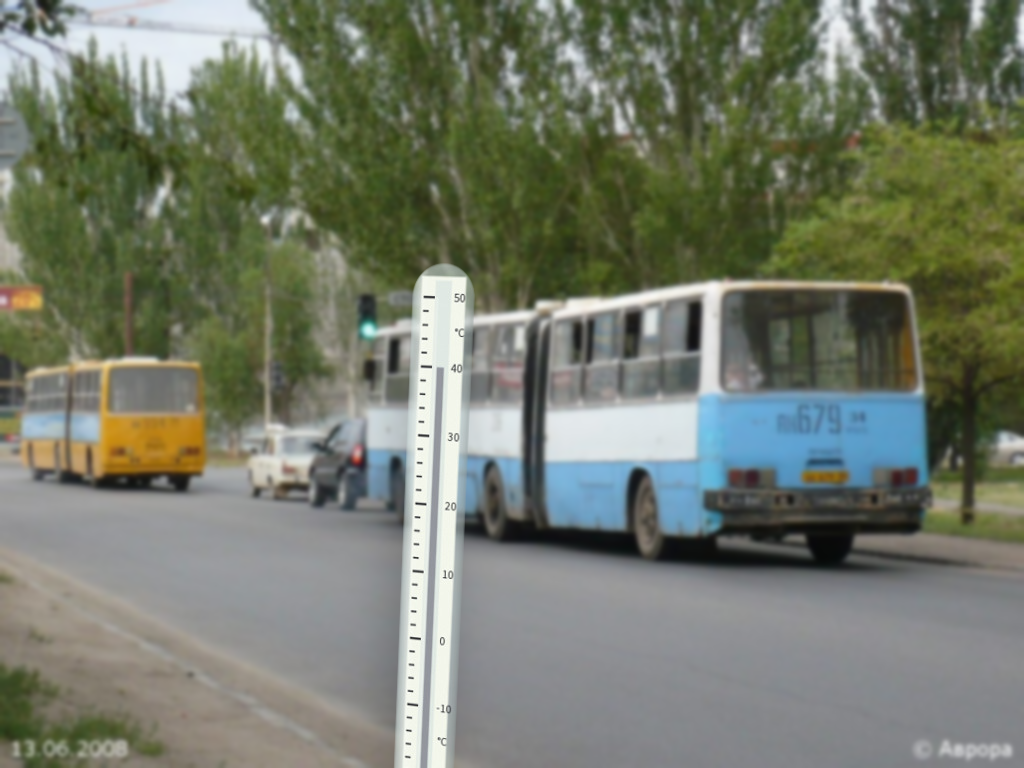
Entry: 40 °C
